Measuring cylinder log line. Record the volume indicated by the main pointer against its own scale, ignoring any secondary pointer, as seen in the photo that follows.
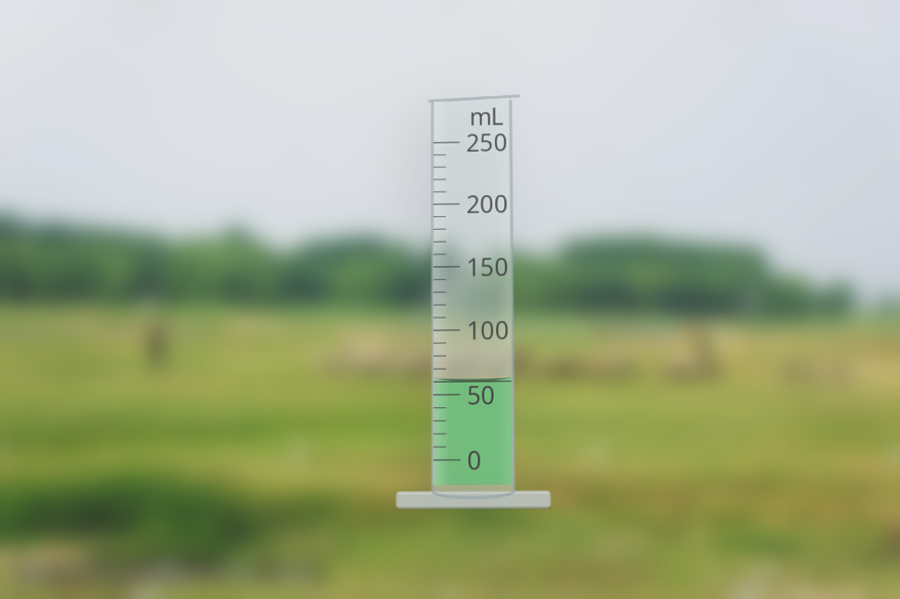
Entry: 60 mL
